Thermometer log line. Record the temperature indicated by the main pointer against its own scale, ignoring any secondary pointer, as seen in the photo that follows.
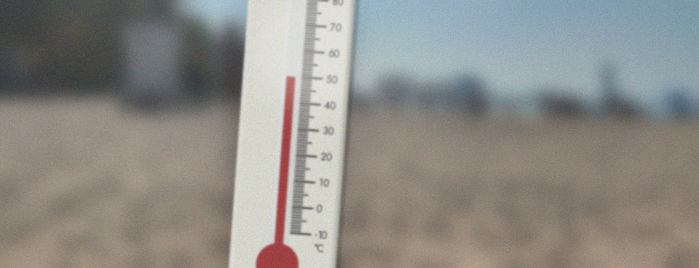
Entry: 50 °C
